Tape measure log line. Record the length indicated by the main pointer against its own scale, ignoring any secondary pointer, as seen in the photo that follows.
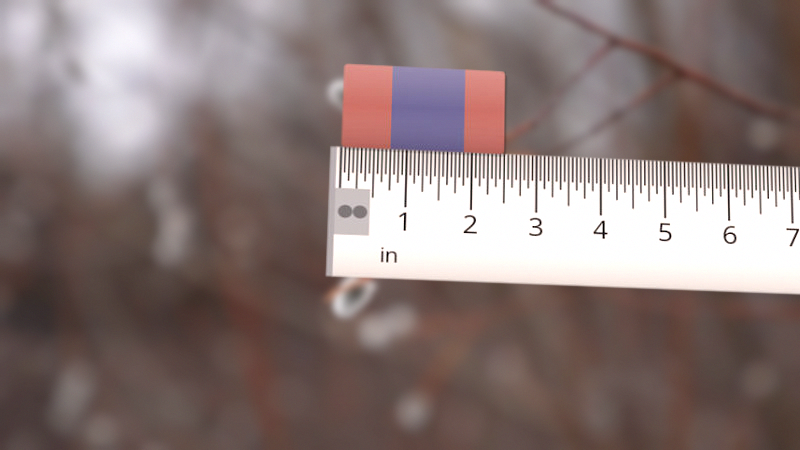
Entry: 2.5 in
